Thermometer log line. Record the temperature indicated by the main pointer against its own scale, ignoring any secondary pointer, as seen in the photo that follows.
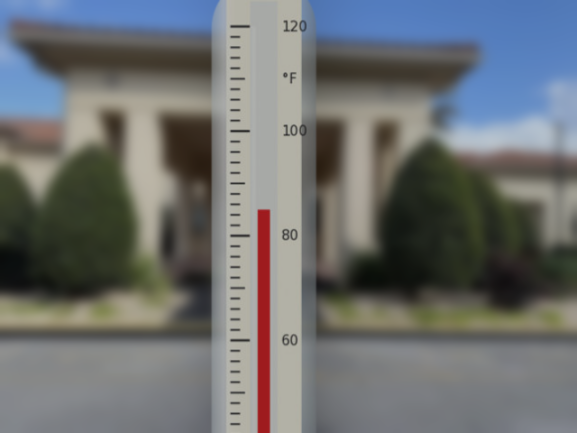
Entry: 85 °F
